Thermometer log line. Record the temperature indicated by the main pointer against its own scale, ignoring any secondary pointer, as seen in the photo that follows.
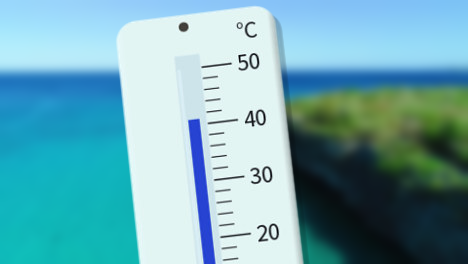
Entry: 41 °C
